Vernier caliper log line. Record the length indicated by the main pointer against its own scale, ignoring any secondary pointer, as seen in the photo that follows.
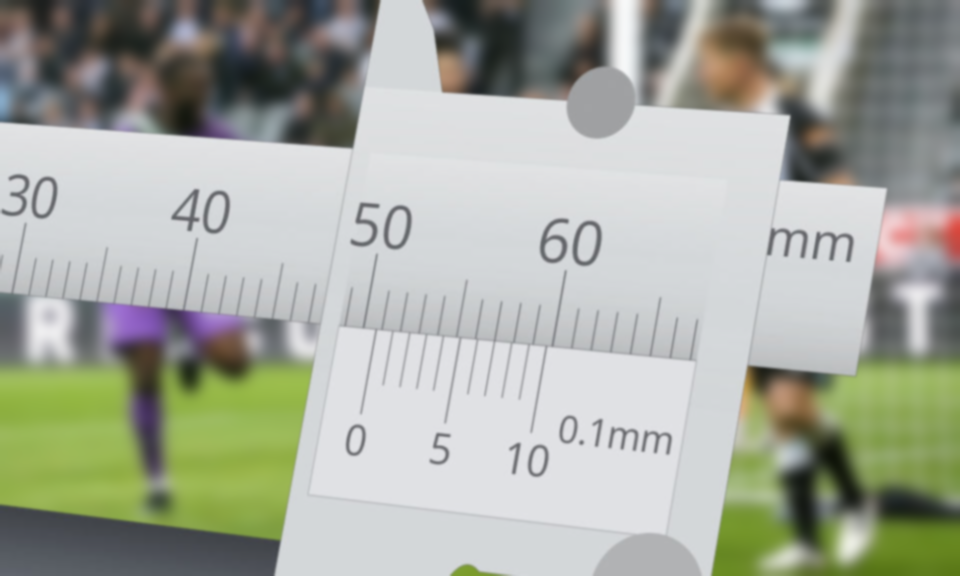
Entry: 50.7 mm
